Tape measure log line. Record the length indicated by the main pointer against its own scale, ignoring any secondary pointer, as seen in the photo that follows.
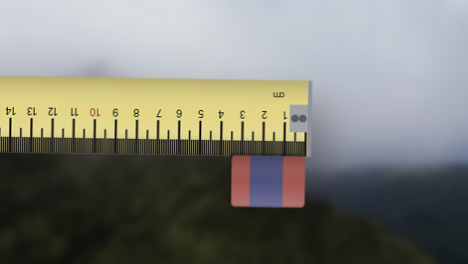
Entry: 3.5 cm
